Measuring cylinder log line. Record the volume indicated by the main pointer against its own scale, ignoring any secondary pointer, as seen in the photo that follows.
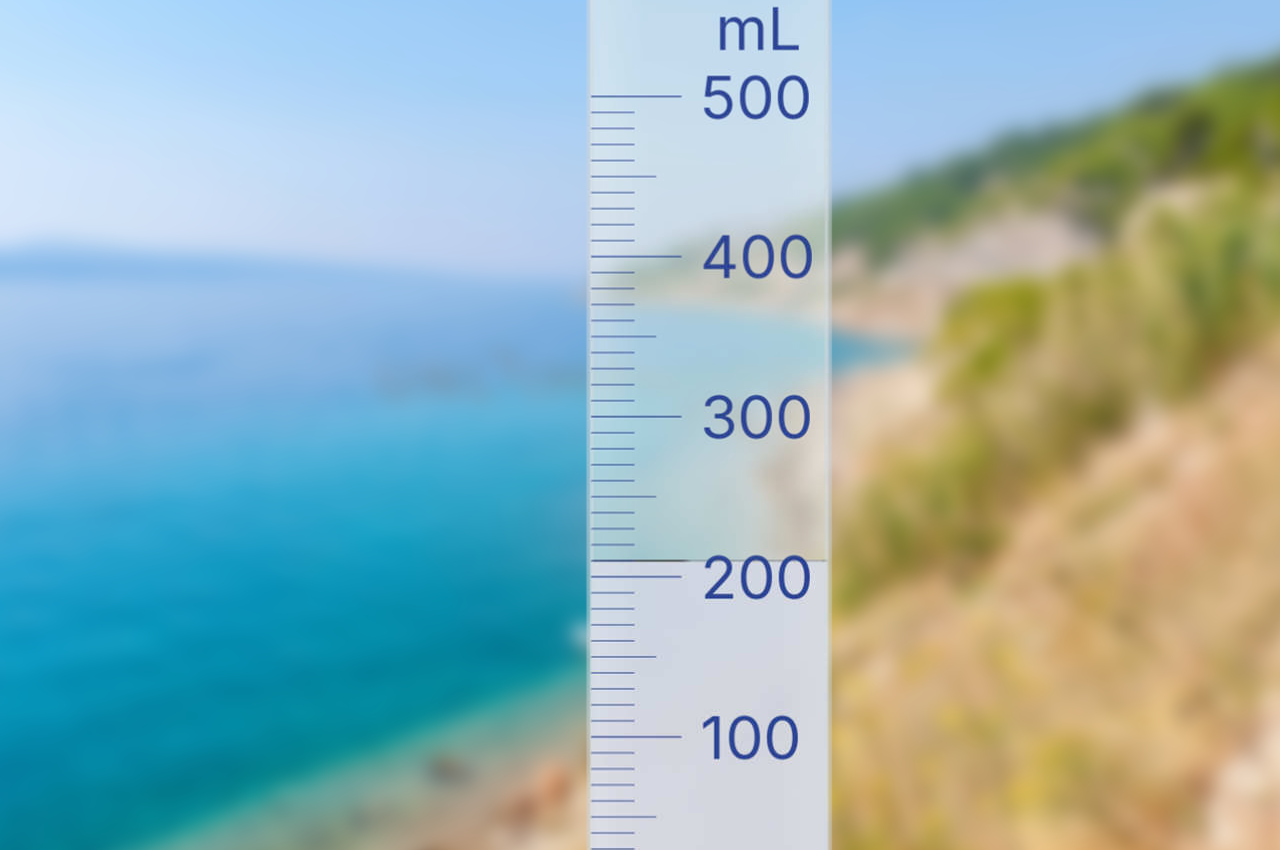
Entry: 210 mL
